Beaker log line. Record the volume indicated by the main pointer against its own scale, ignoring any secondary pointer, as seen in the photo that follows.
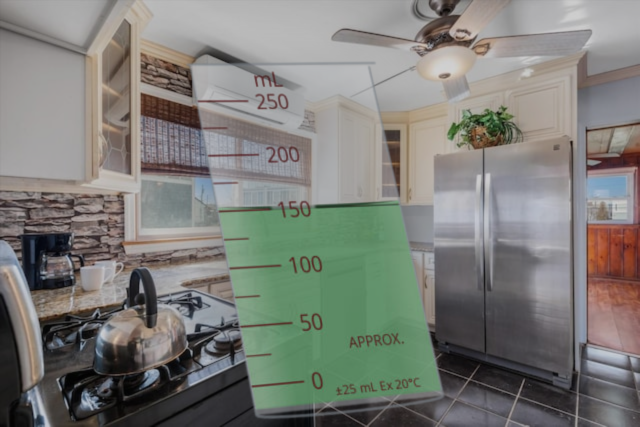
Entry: 150 mL
